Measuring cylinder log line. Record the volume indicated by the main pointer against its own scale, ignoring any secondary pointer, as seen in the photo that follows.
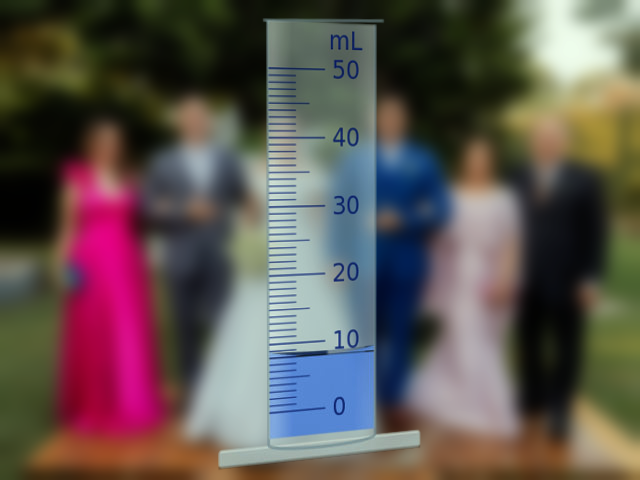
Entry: 8 mL
